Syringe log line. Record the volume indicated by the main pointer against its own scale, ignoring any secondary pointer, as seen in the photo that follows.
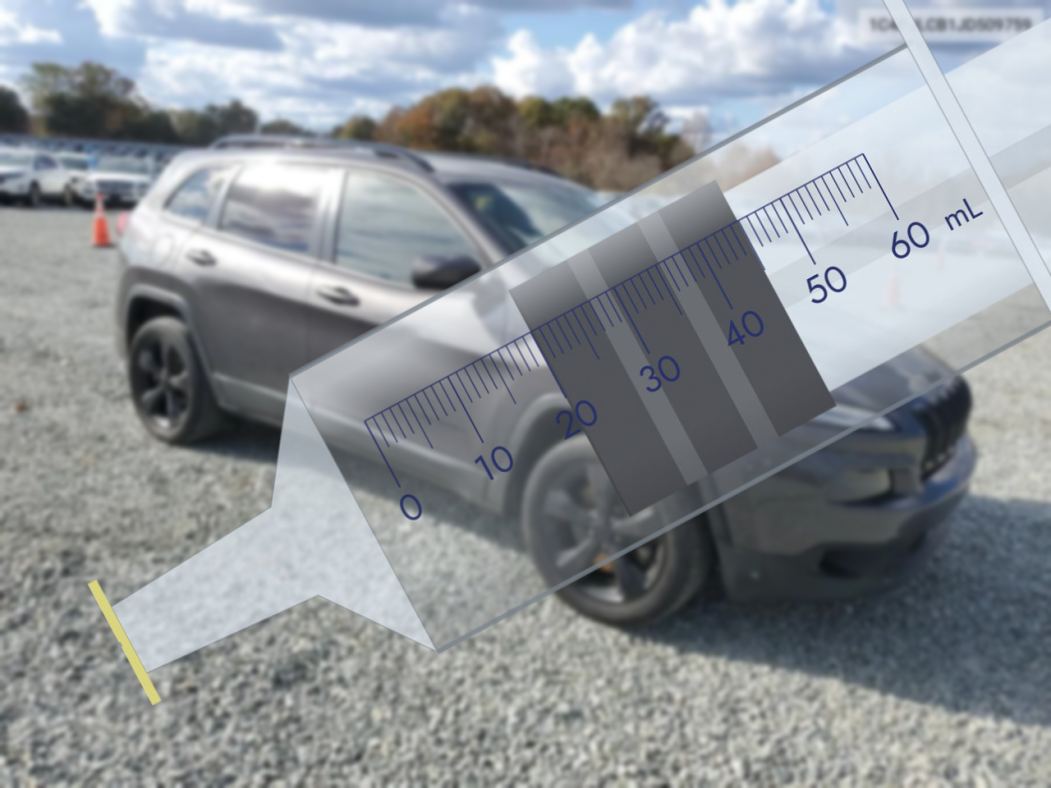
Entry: 20 mL
